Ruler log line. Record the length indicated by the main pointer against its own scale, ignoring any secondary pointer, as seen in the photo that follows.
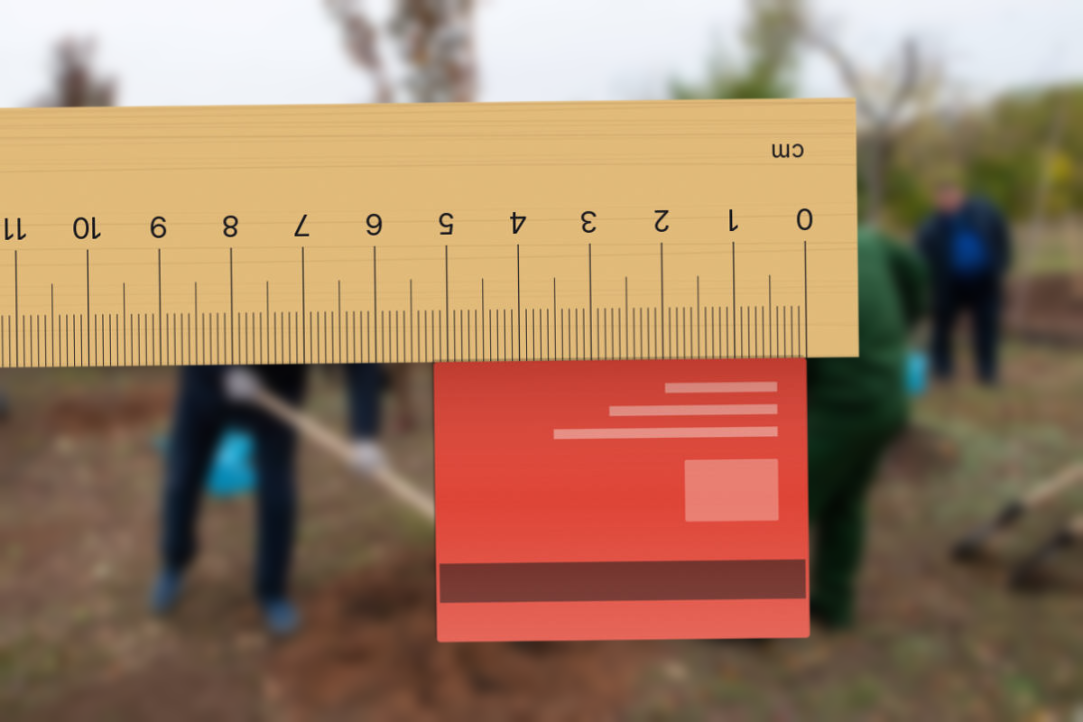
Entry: 5.2 cm
